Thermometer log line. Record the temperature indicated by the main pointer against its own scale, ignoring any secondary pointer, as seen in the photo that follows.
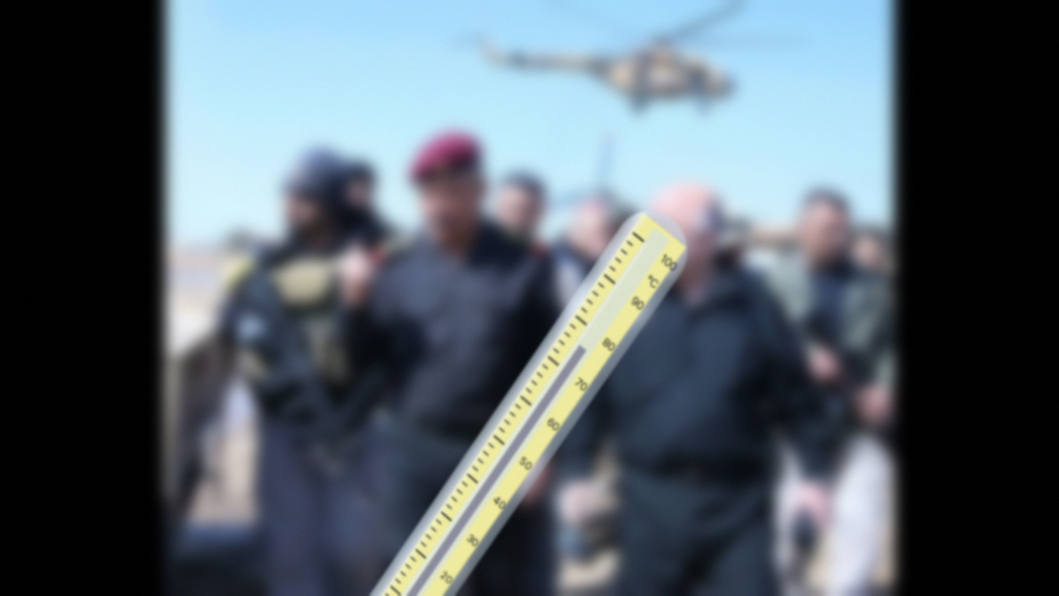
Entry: 76 °C
